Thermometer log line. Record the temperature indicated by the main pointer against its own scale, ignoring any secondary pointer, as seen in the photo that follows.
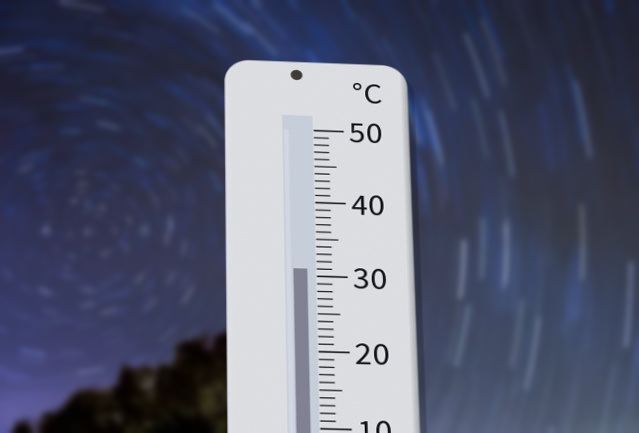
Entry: 31 °C
